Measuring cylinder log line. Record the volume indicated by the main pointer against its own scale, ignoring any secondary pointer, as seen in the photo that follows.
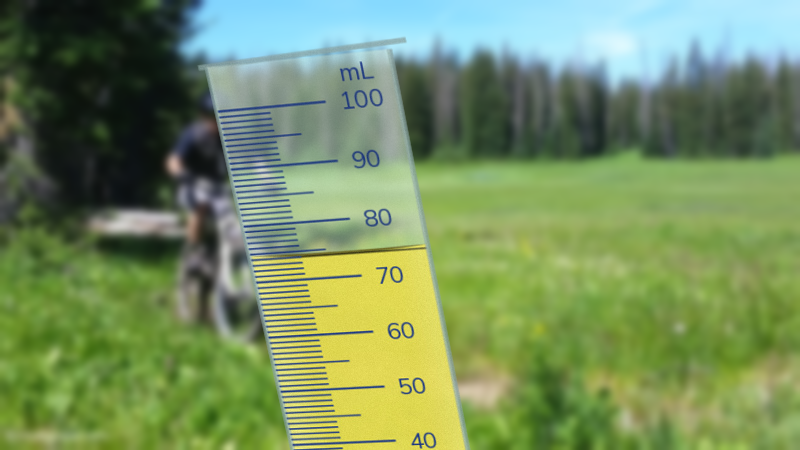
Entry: 74 mL
